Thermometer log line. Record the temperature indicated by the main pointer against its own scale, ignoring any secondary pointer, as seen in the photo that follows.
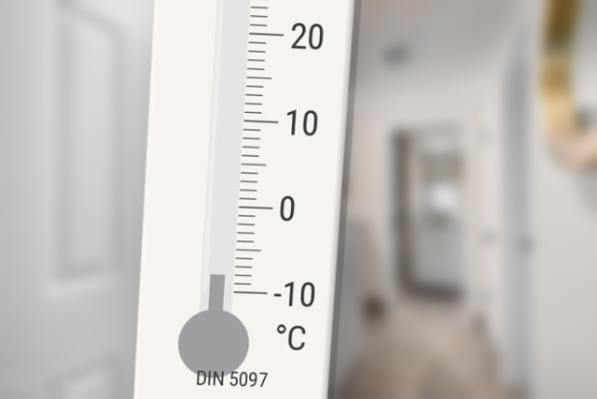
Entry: -8 °C
